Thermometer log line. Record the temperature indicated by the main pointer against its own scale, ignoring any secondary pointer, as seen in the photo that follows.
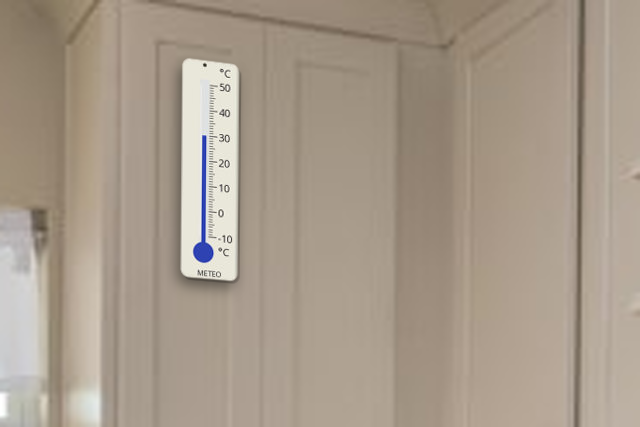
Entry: 30 °C
